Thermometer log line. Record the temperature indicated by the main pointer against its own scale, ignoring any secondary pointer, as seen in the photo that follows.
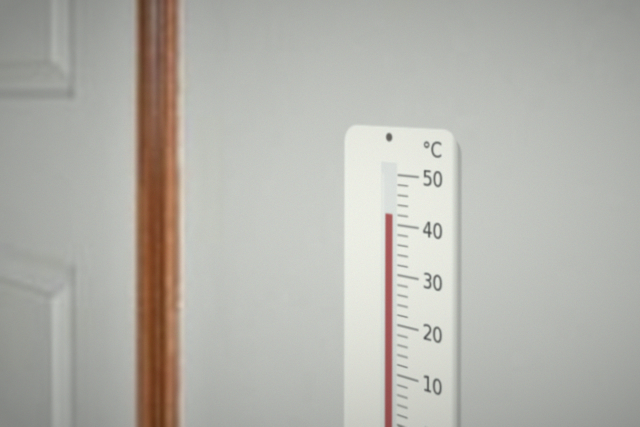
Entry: 42 °C
